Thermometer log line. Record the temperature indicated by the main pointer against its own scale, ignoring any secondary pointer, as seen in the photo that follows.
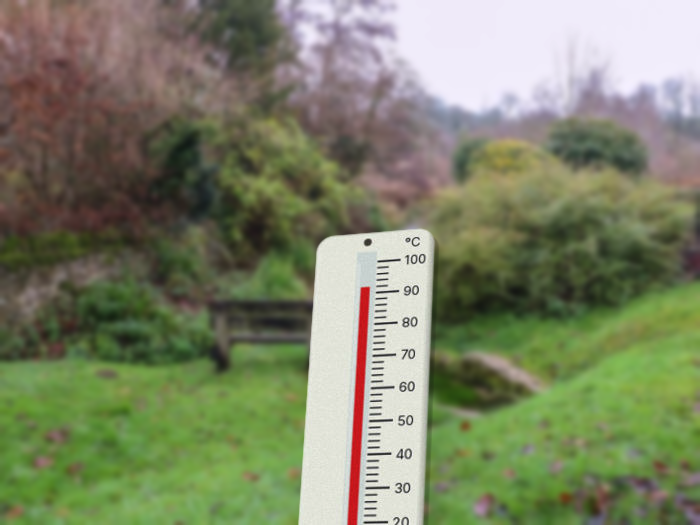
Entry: 92 °C
